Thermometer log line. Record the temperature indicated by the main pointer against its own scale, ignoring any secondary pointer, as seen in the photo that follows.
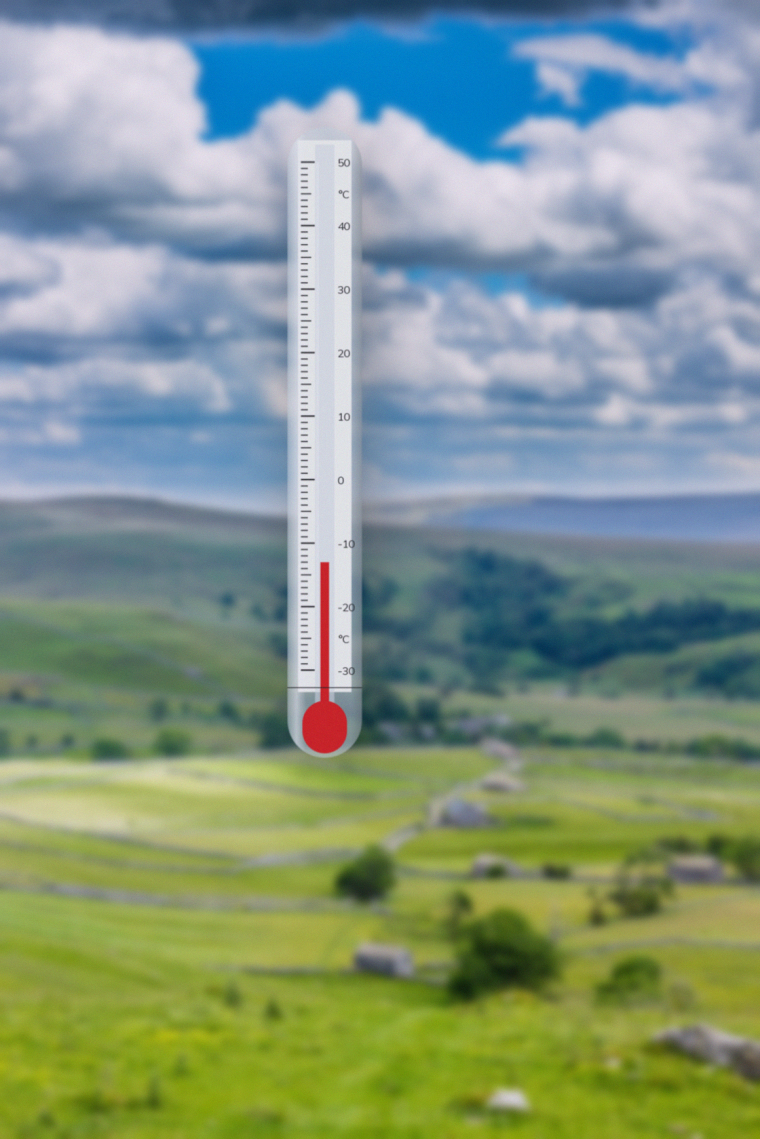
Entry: -13 °C
